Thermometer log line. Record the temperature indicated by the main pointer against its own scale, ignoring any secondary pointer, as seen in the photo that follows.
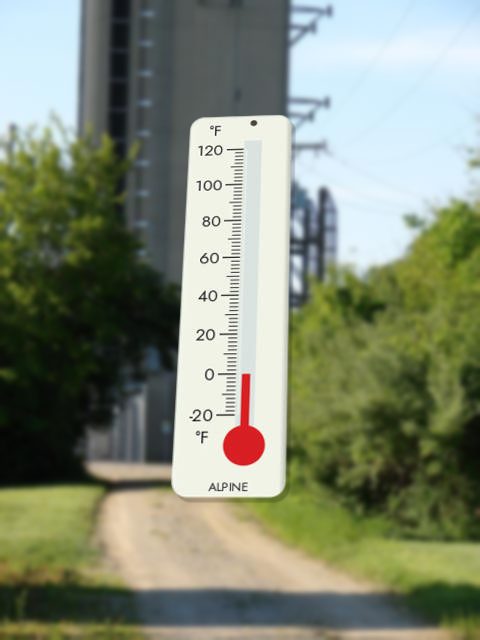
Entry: 0 °F
